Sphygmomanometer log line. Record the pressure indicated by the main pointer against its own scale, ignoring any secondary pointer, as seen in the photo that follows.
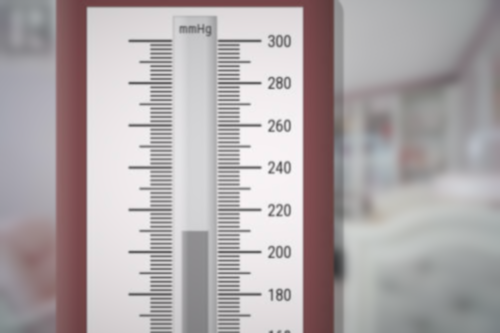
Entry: 210 mmHg
